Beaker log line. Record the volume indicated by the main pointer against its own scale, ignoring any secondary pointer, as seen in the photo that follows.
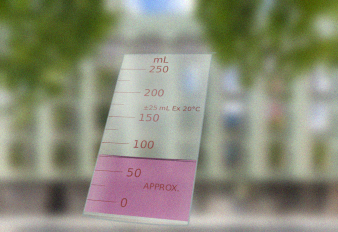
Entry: 75 mL
